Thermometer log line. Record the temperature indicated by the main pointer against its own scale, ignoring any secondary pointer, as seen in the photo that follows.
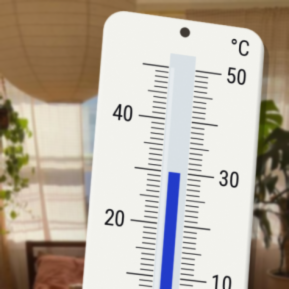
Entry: 30 °C
